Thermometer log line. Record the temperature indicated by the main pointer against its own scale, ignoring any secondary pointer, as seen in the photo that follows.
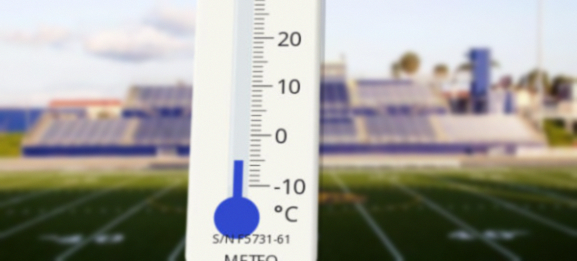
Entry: -5 °C
